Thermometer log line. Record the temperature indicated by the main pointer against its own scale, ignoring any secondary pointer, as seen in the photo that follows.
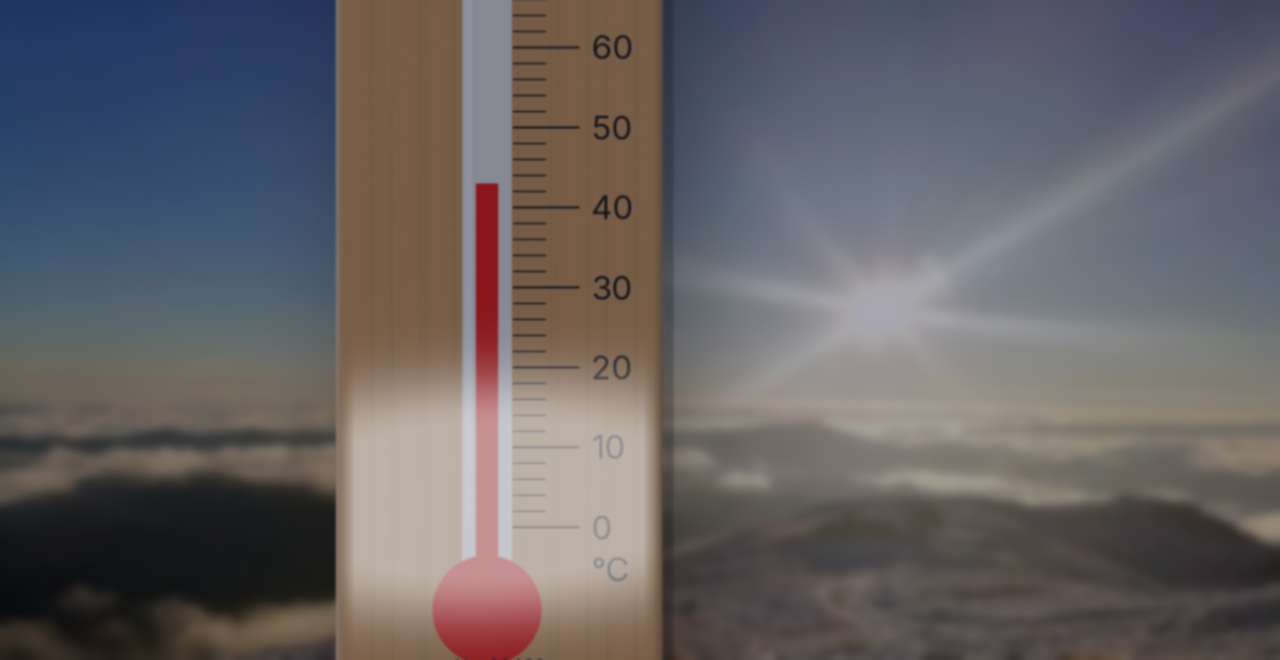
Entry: 43 °C
